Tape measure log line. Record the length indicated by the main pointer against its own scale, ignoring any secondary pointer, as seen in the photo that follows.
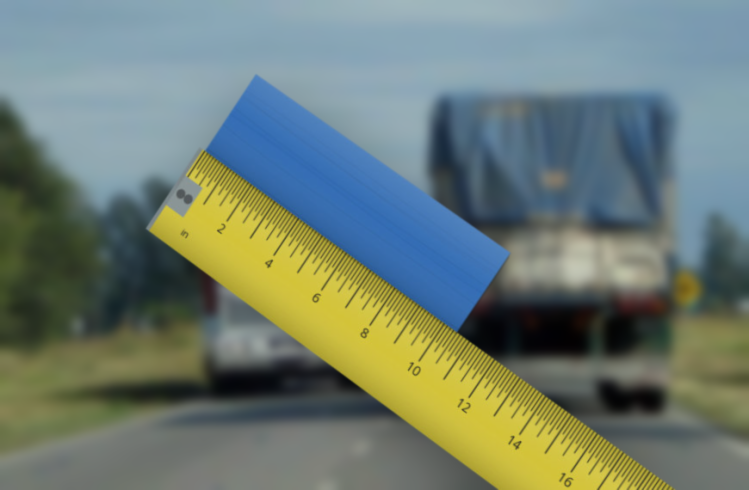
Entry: 10.5 in
